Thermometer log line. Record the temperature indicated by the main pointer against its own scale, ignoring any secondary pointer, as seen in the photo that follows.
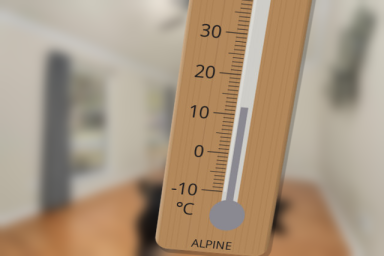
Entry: 12 °C
